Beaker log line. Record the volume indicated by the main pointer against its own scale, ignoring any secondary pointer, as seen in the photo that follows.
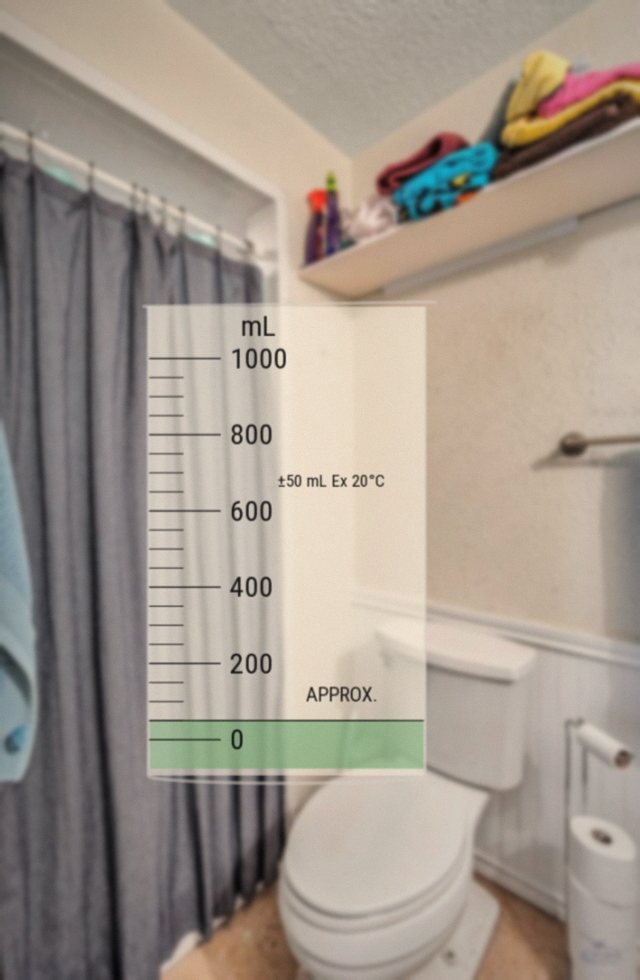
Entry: 50 mL
